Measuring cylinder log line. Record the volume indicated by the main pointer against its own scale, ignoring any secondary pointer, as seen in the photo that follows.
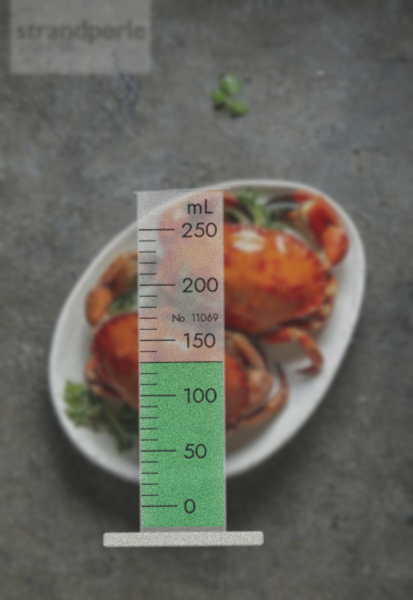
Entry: 130 mL
